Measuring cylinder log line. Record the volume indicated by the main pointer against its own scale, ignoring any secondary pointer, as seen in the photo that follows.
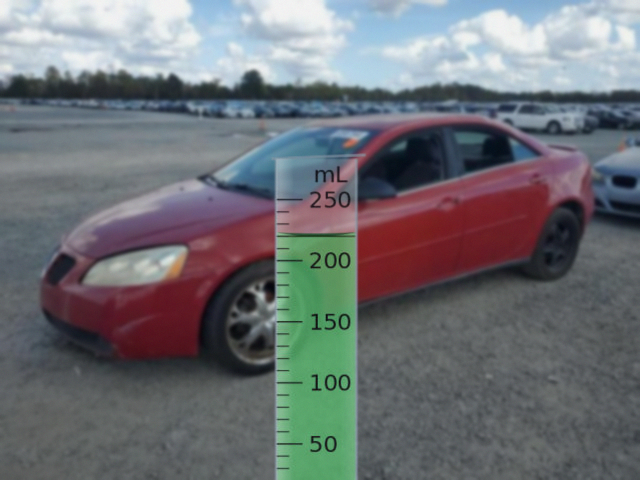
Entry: 220 mL
